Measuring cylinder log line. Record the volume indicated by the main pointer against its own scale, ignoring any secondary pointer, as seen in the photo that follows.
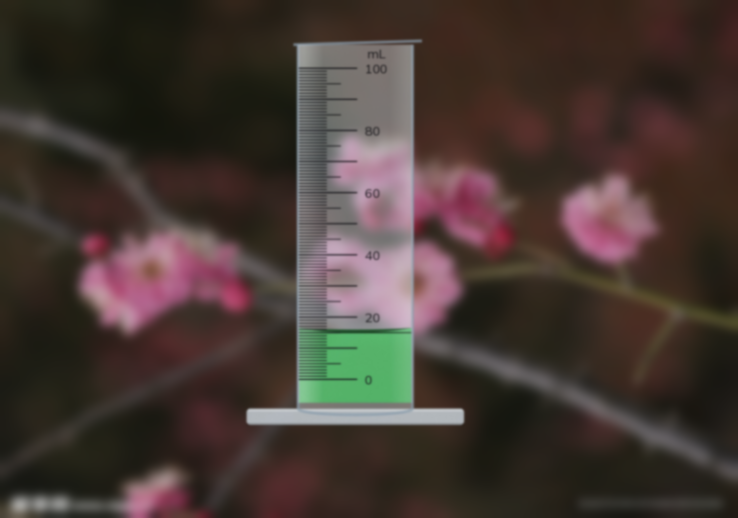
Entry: 15 mL
